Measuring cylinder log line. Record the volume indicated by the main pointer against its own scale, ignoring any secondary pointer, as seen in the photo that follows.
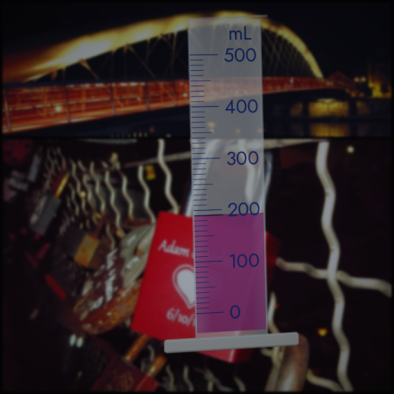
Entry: 190 mL
